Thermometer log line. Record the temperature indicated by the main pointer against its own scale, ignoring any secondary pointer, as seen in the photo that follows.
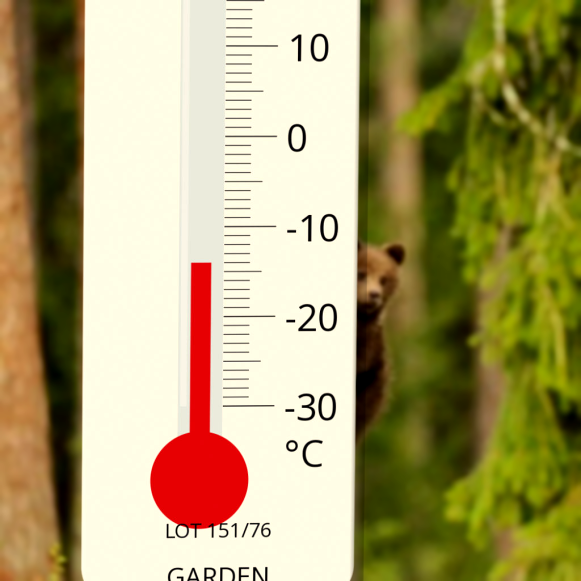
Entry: -14 °C
